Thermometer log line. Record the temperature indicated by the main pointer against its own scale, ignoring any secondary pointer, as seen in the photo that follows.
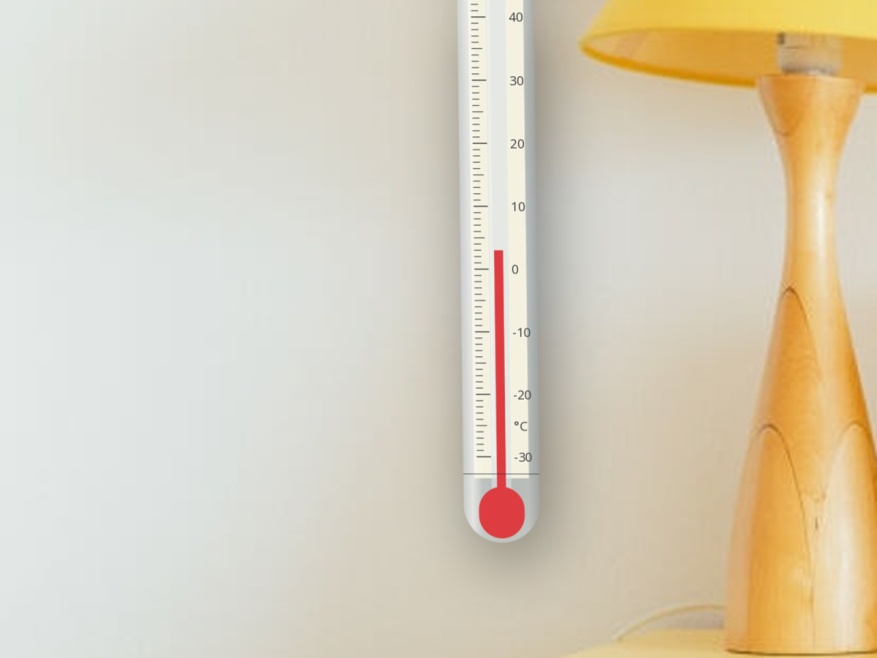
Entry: 3 °C
